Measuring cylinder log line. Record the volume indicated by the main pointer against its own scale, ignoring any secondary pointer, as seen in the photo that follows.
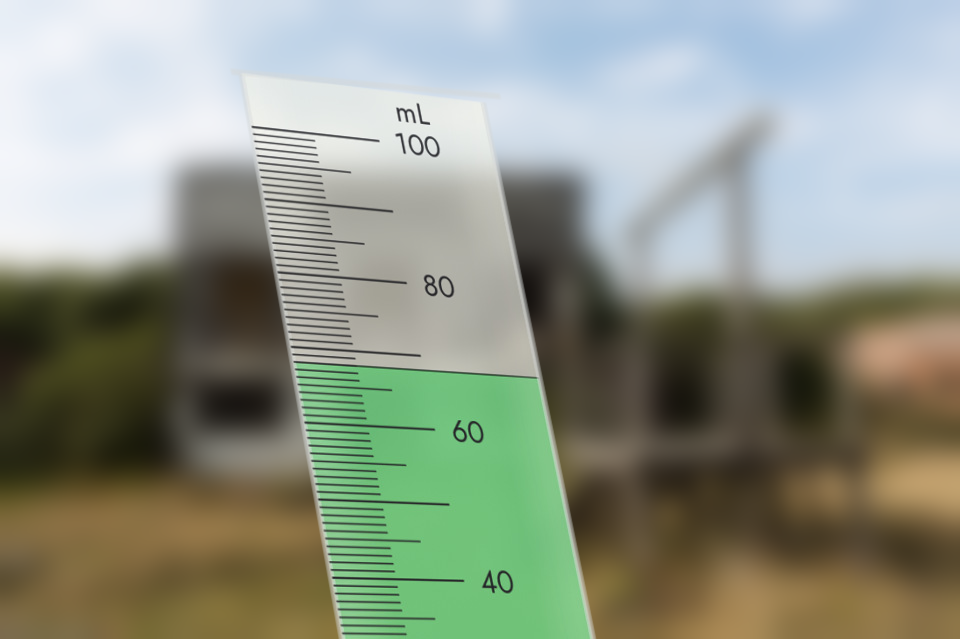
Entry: 68 mL
